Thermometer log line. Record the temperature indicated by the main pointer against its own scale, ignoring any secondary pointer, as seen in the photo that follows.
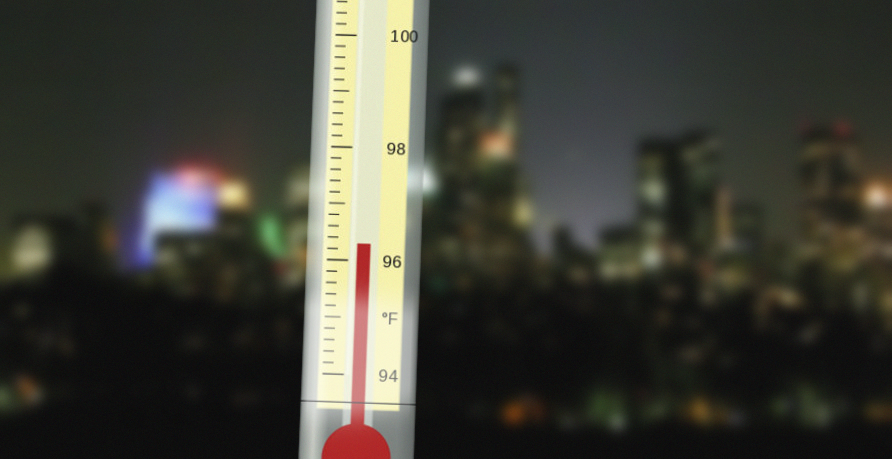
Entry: 96.3 °F
